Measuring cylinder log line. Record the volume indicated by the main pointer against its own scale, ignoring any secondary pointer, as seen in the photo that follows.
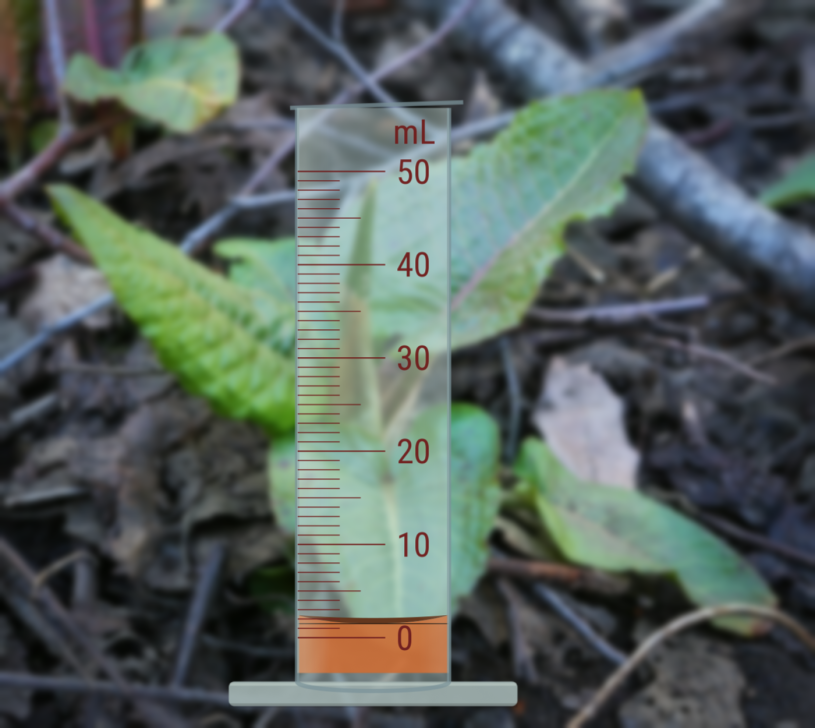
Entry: 1.5 mL
